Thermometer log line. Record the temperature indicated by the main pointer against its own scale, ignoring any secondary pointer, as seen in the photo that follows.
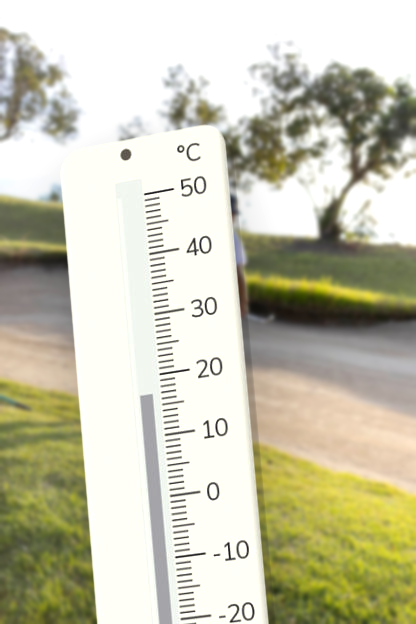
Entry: 17 °C
